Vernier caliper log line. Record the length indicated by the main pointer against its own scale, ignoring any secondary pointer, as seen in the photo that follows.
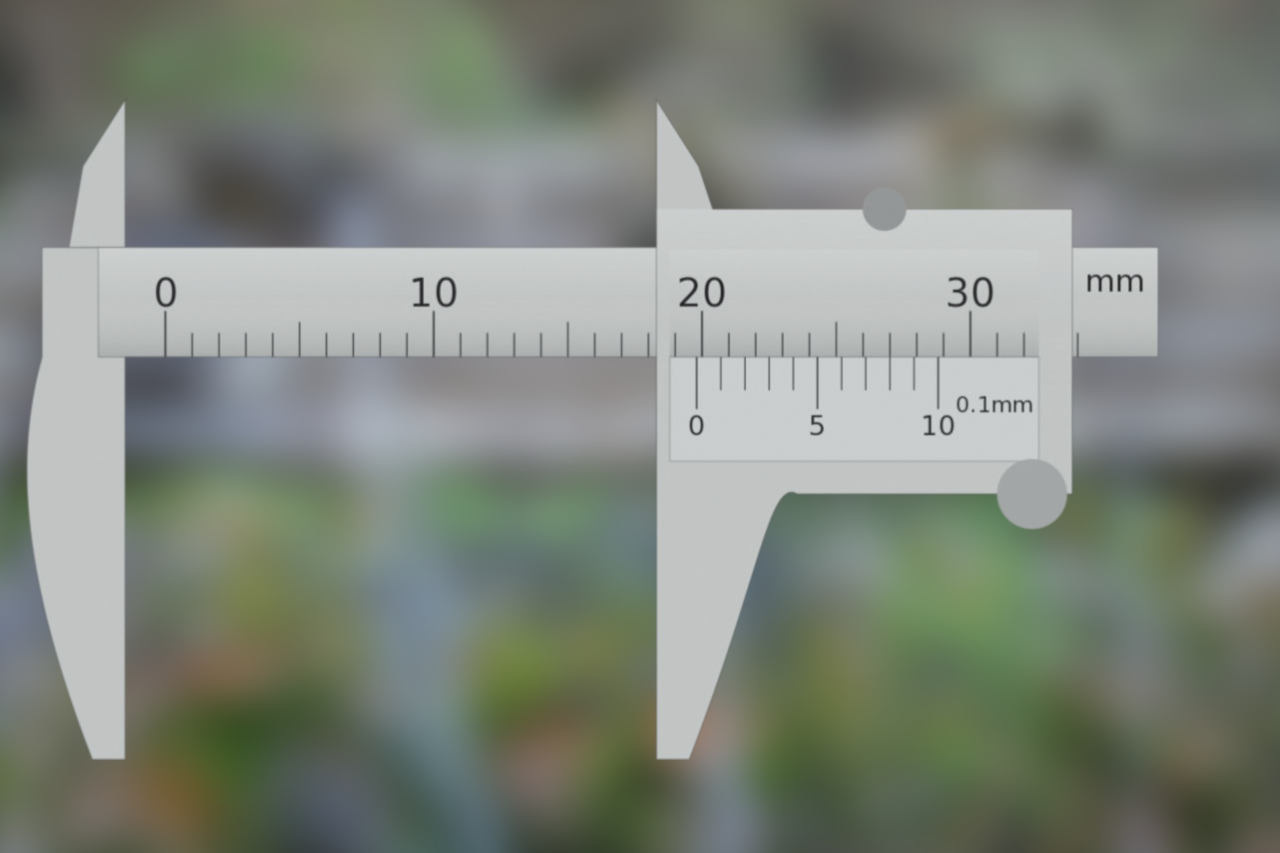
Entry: 19.8 mm
